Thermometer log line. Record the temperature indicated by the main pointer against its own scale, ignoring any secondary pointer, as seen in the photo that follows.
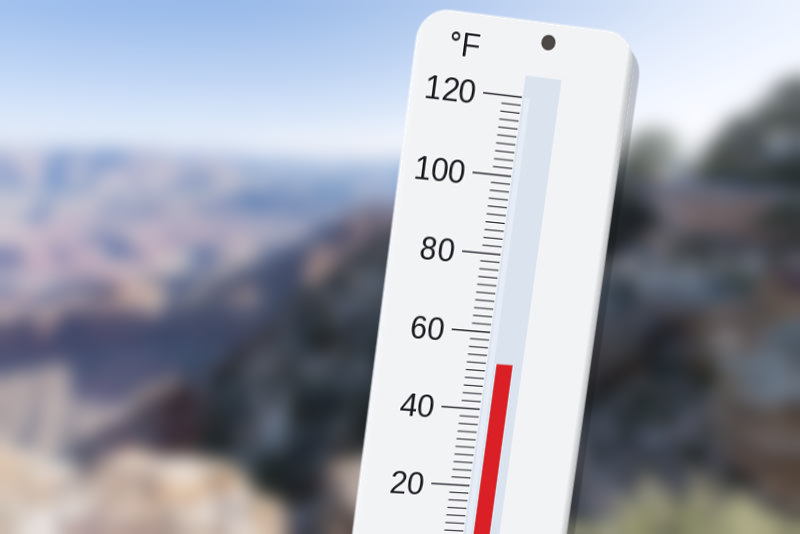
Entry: 52 °F
